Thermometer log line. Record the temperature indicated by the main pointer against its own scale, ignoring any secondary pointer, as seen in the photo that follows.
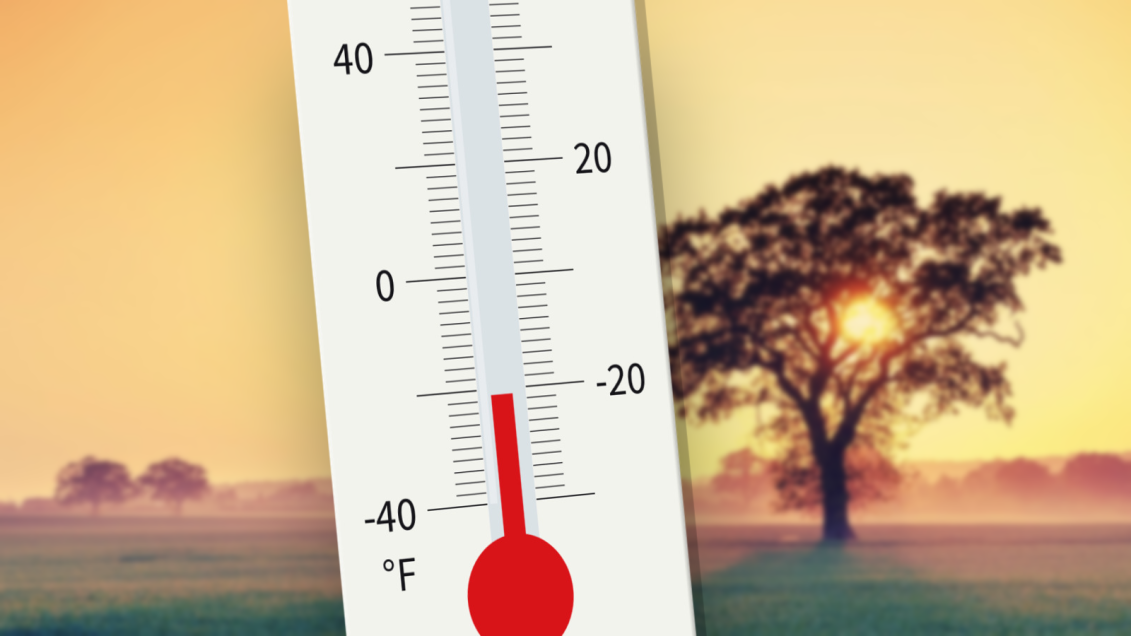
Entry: -21 °F
